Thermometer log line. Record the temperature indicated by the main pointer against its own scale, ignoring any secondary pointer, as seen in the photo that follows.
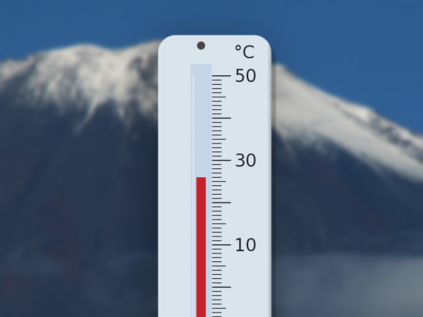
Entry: 26 °C
